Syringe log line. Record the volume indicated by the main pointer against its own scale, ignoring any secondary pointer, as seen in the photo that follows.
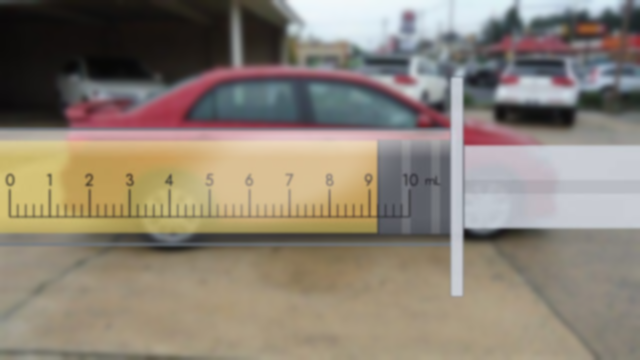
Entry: 9.2 mL
